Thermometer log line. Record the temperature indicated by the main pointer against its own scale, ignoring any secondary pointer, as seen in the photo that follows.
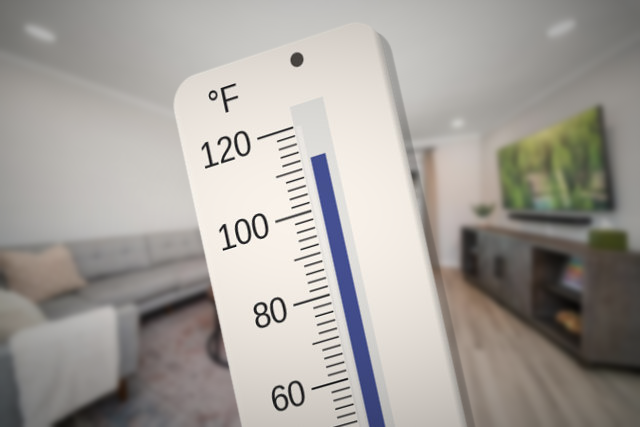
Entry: 112 °F
